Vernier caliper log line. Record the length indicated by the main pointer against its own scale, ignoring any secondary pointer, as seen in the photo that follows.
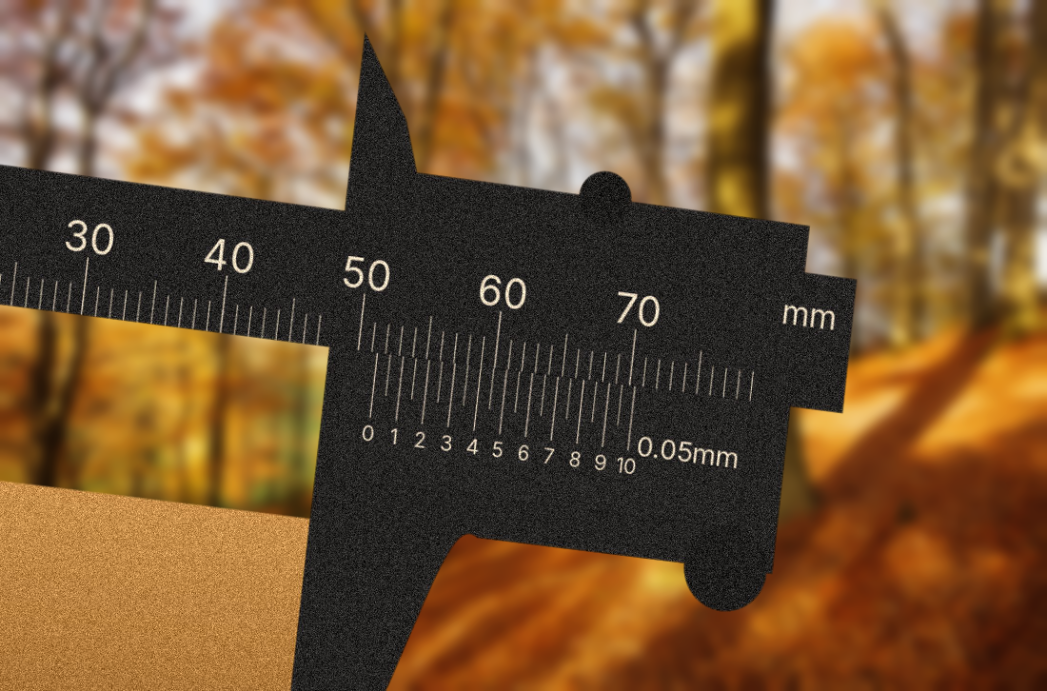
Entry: 51.4 mm
